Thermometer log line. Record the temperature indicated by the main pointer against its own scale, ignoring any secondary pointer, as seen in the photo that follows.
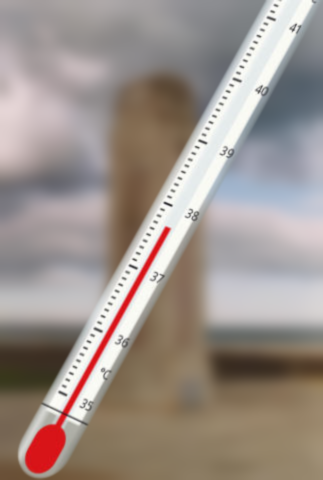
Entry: 37.7 °C
